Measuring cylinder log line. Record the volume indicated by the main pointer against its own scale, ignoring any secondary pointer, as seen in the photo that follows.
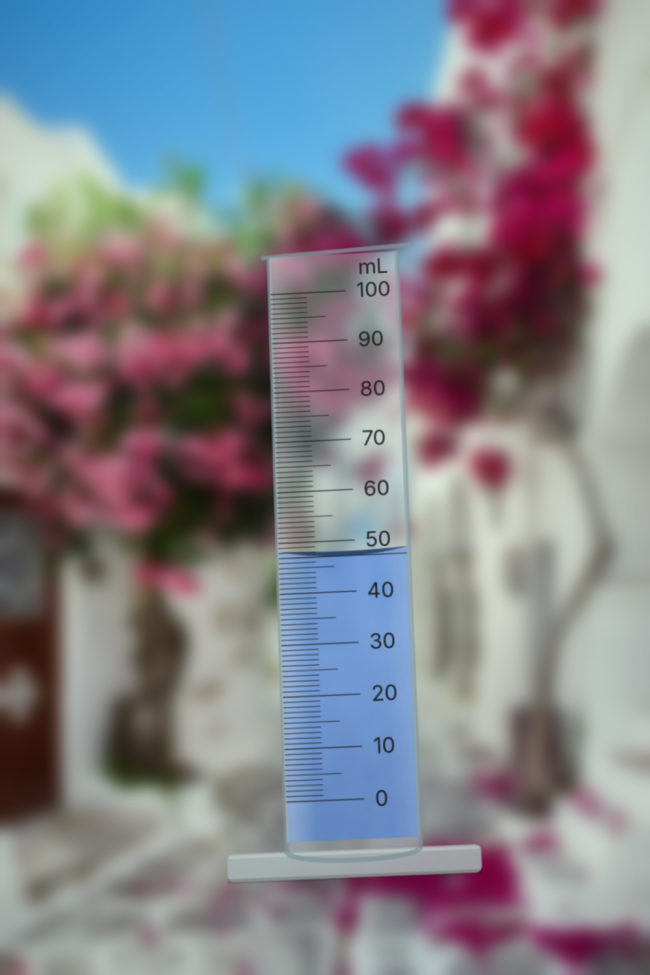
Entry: 47 mL
